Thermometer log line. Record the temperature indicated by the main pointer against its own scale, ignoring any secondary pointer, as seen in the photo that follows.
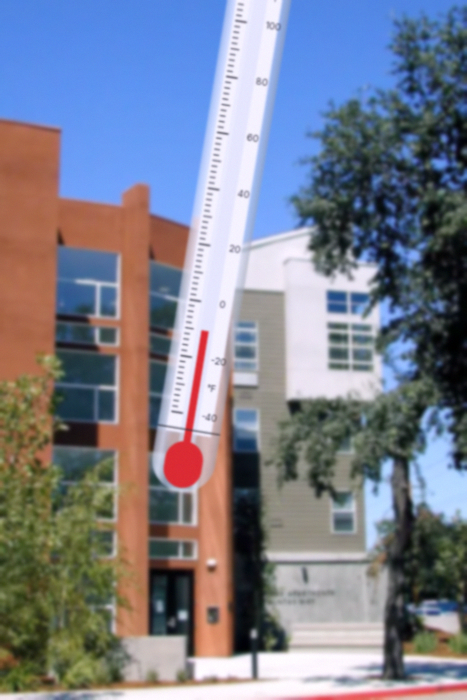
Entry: -10 °F
